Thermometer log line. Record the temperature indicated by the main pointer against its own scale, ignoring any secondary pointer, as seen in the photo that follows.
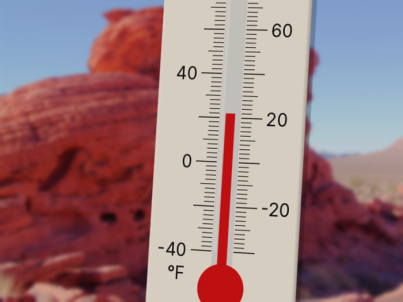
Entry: 22 °F
